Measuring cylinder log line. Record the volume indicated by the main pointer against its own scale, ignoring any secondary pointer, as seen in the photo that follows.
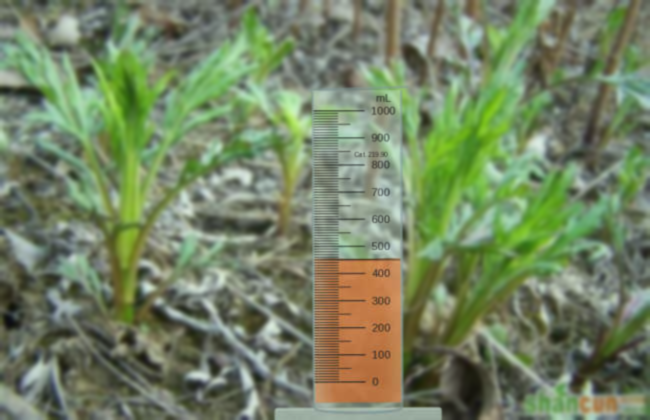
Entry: 450 mL
